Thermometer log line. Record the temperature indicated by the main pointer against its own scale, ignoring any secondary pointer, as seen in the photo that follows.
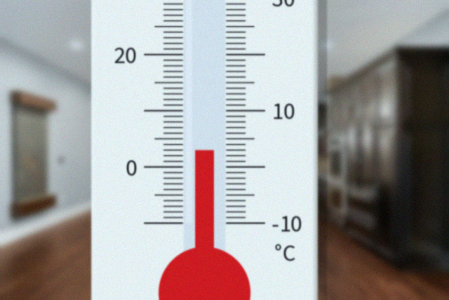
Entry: 3 °C
